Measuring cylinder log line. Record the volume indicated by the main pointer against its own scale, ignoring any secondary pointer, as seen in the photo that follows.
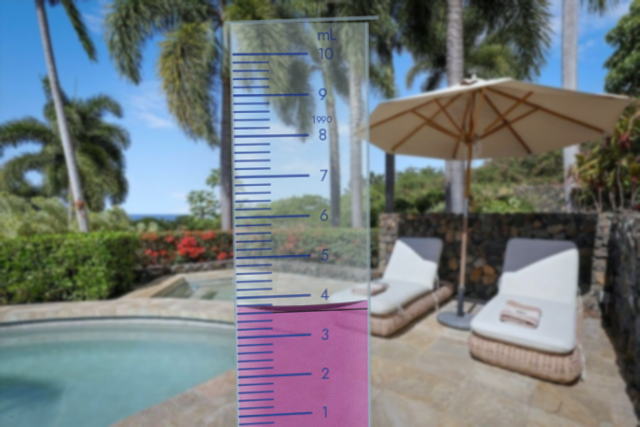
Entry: 3.6 mL
